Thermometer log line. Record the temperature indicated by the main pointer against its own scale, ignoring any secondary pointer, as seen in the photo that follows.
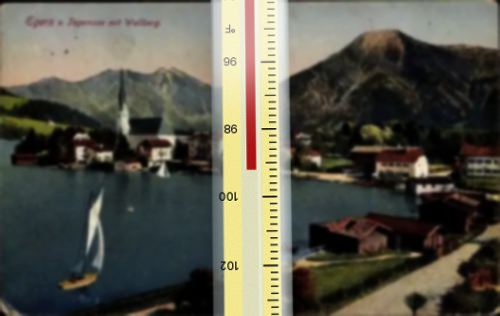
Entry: 99.2 °F
